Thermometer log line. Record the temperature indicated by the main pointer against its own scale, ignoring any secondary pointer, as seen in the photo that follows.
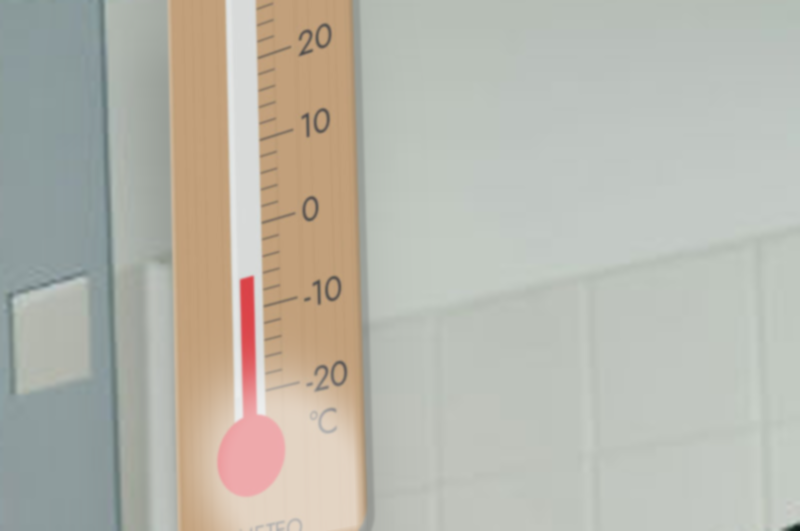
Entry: -6 °C
